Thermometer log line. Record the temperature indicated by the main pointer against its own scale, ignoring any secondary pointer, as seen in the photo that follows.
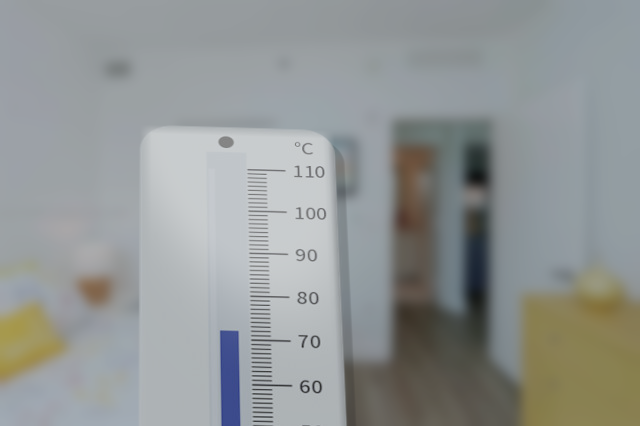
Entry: 72 °C
